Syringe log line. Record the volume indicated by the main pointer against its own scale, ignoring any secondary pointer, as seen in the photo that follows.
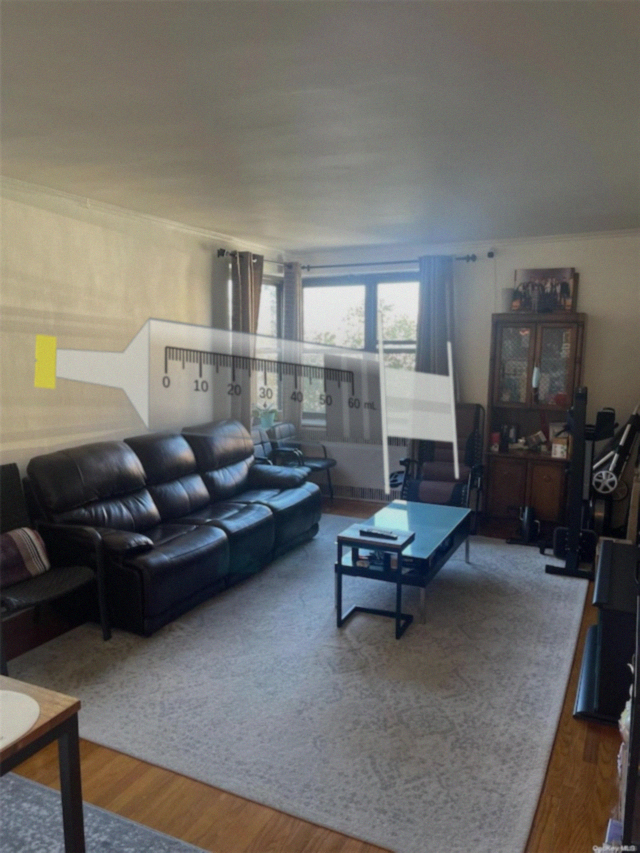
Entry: 50 mL
